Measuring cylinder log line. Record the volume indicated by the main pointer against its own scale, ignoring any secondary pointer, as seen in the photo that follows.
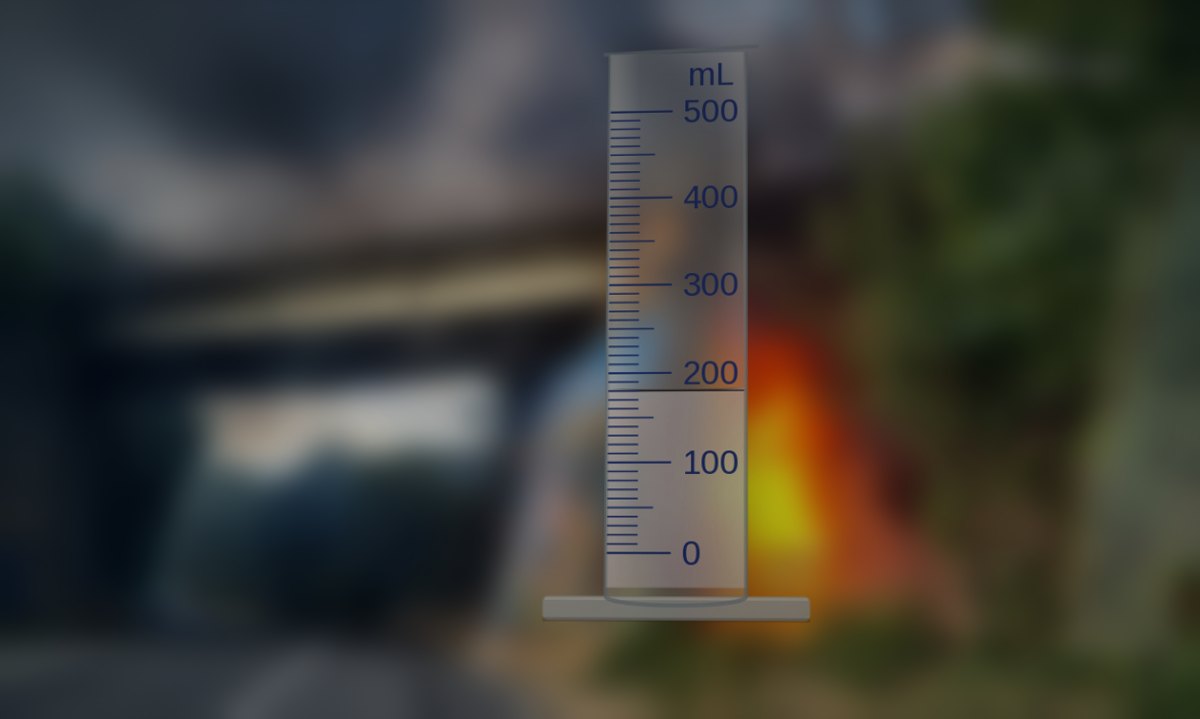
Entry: 180 mL
